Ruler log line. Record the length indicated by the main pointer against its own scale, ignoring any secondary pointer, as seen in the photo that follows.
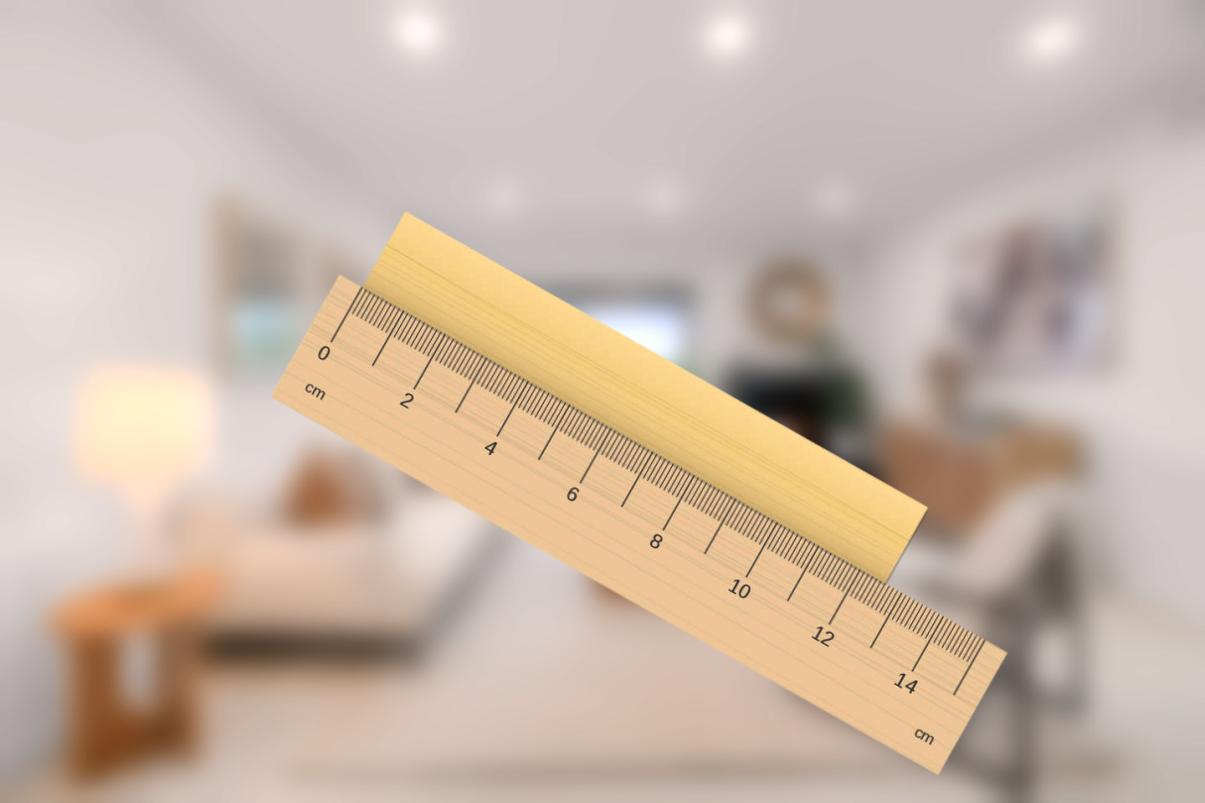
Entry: 12.6 cm
